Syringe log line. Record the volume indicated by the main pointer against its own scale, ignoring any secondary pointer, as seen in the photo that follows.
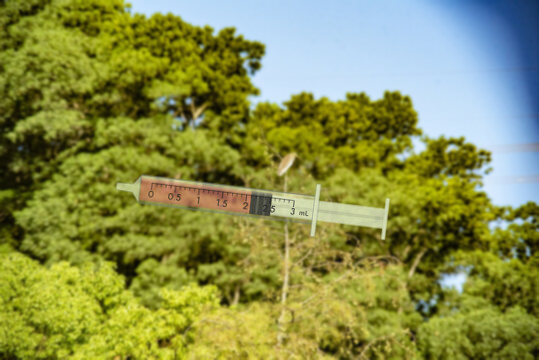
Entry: 2.1 mL
